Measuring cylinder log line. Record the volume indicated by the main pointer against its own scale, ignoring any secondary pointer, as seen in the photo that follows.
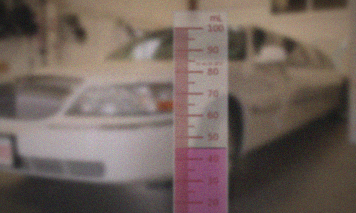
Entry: 45 mL
